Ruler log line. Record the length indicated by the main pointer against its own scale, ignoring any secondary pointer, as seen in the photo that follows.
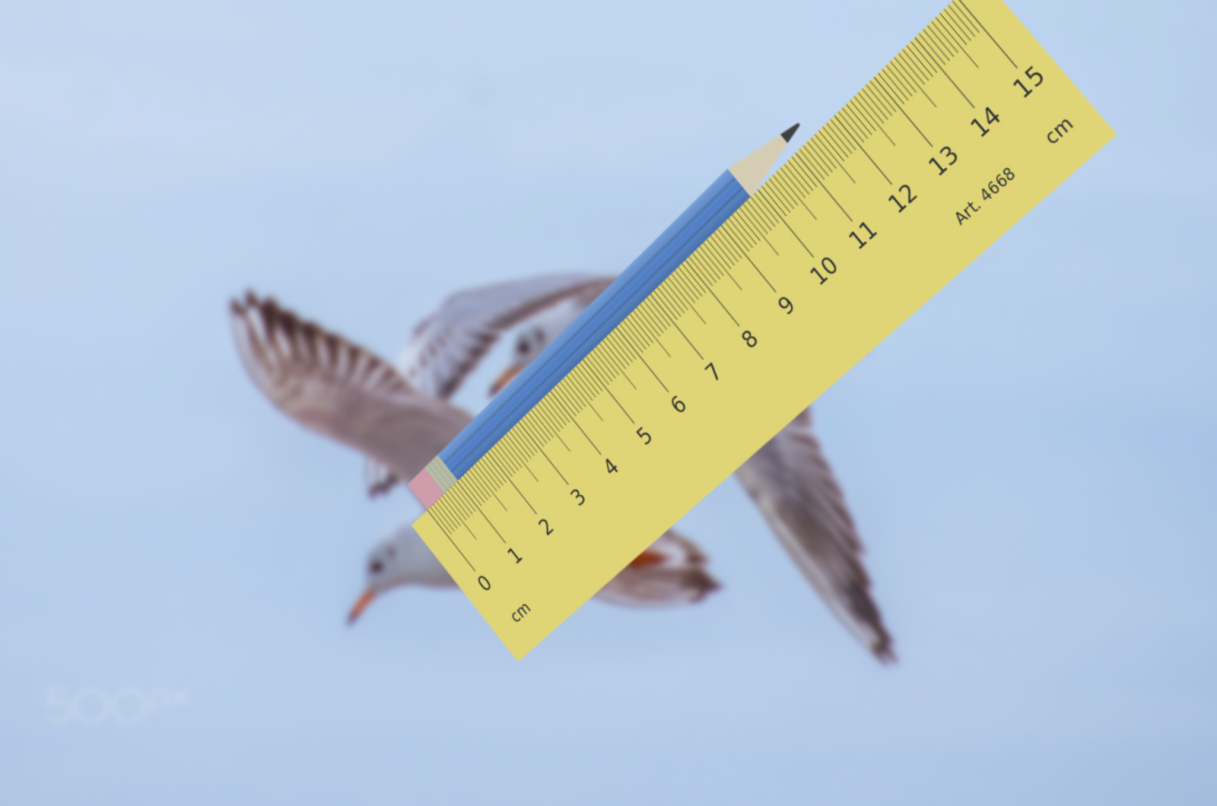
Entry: 11.4 cm
